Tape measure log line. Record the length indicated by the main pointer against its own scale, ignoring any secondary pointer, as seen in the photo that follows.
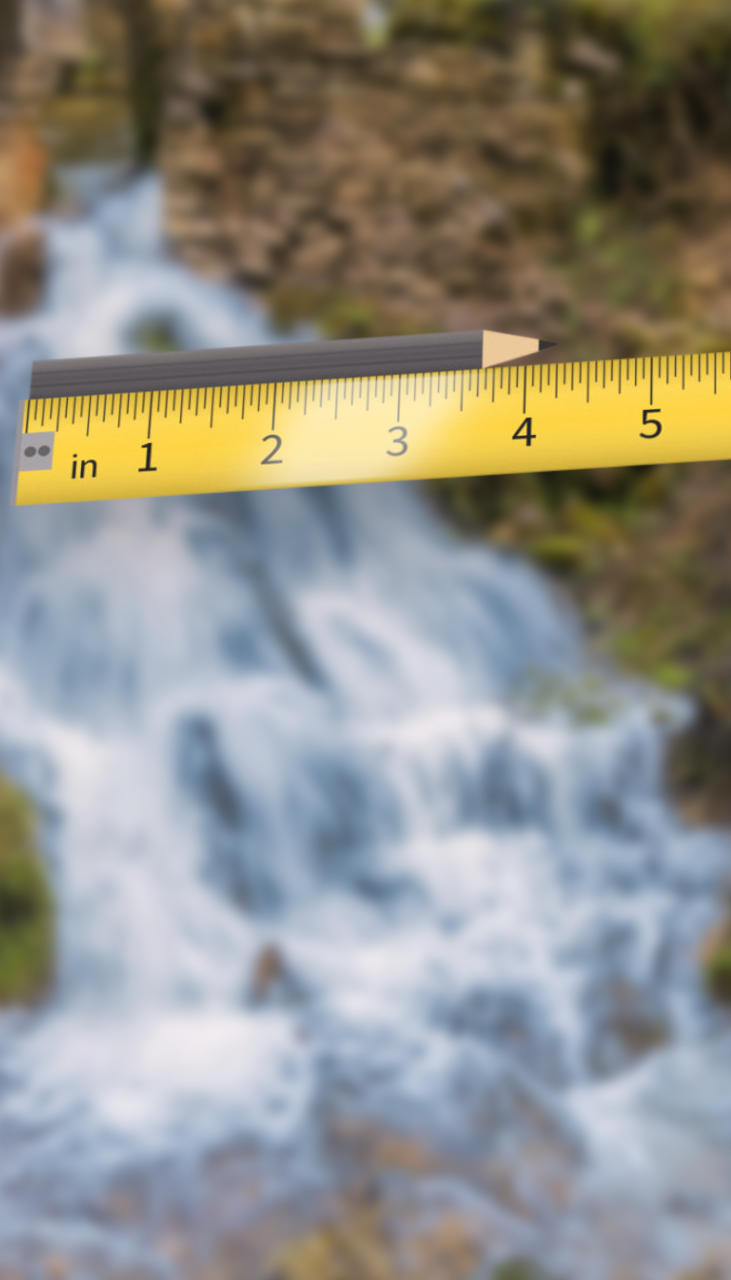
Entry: 4.25 in
